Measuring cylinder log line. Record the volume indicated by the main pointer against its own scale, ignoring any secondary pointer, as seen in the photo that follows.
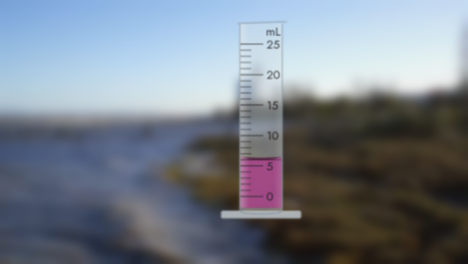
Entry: 6 mL
